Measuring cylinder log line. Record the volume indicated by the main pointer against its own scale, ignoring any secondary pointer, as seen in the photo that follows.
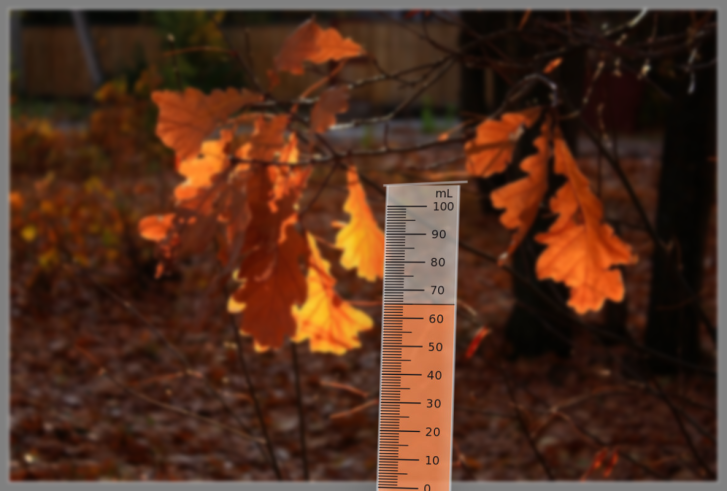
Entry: 65 mL
